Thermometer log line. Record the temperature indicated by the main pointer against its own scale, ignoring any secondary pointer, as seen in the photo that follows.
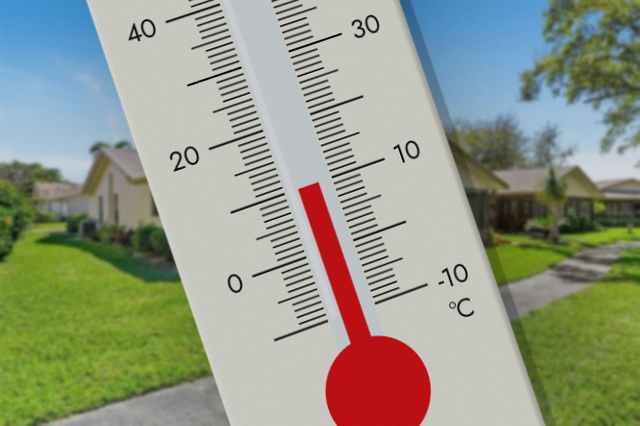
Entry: 10 °C
